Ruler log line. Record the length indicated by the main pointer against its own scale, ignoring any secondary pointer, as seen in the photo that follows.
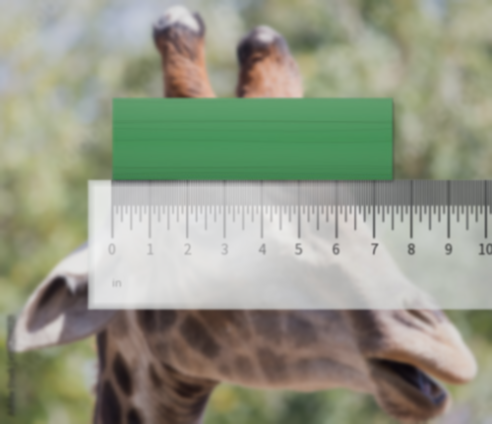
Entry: 7.5 in
